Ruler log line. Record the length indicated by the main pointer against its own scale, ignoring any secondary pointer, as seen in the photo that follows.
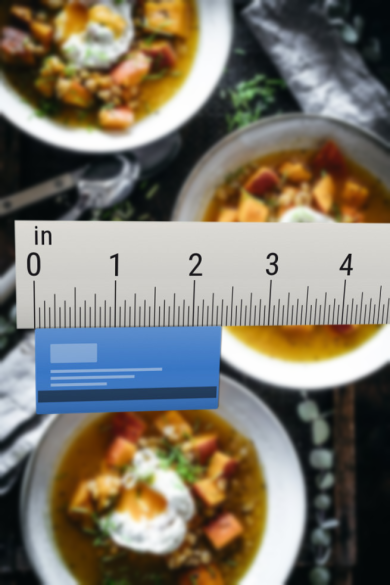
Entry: 2.375 in
